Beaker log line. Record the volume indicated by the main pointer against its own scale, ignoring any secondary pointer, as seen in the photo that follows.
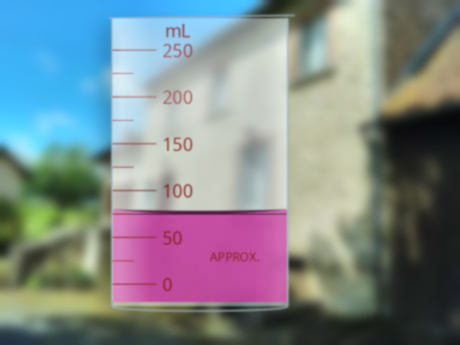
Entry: 75 mL
